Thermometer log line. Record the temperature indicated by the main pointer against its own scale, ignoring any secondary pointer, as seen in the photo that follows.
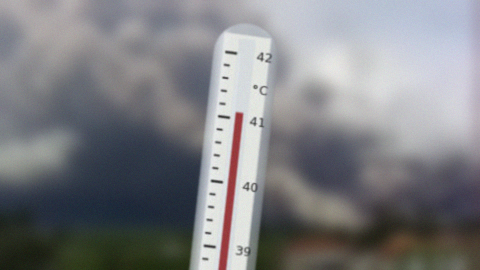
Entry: 41.1 °C
